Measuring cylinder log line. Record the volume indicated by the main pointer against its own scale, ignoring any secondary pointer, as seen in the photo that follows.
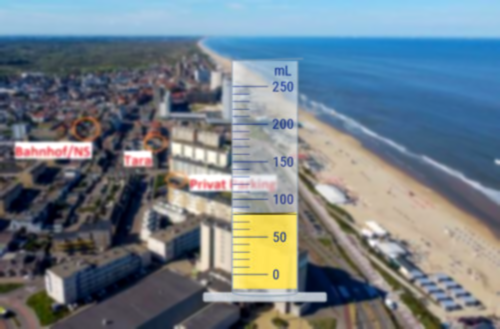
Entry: 80 mL
